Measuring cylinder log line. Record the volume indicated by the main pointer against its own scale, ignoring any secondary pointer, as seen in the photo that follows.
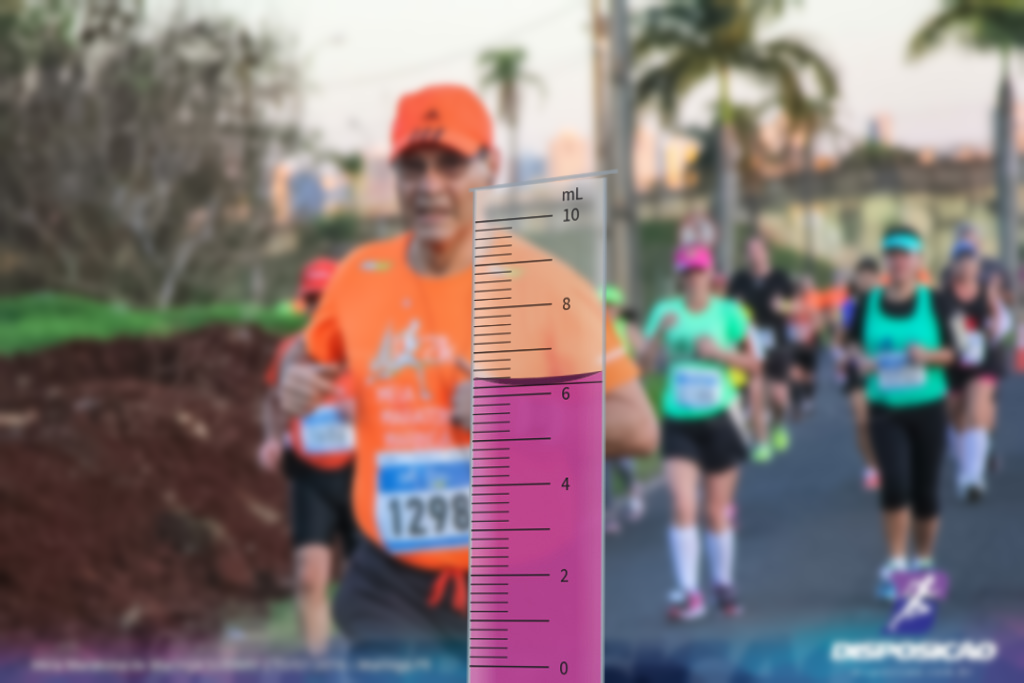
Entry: 6.2 mL
